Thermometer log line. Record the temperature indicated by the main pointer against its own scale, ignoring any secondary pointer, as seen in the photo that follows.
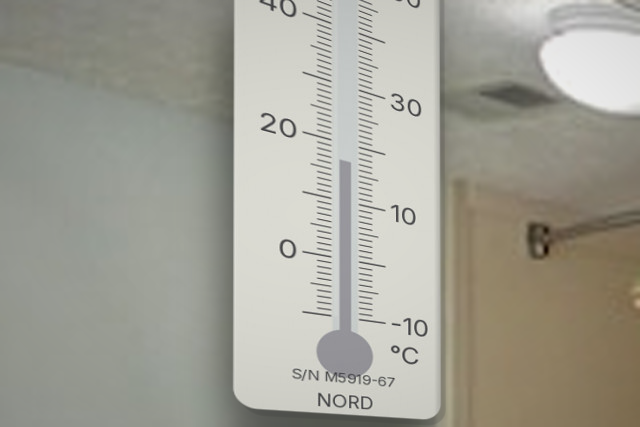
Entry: 17 °C
